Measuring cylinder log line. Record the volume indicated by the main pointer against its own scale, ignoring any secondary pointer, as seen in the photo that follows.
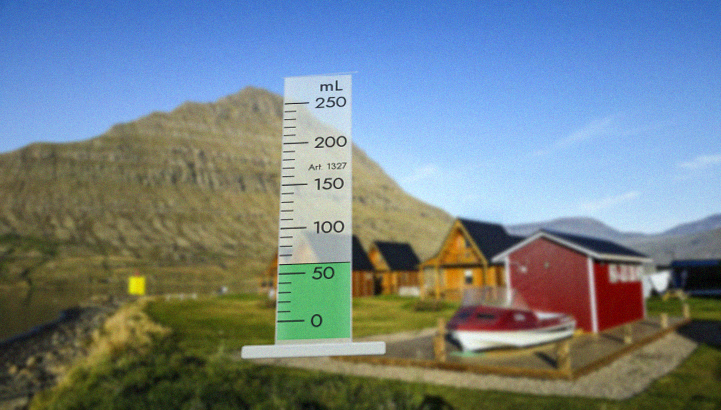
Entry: 60 mL
